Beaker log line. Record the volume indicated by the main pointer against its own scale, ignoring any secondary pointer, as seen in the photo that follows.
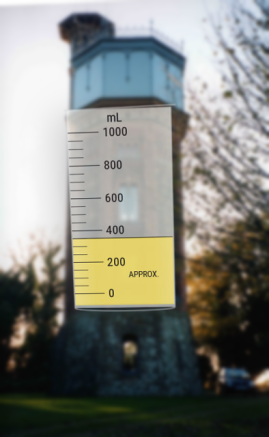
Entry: 350 mL
